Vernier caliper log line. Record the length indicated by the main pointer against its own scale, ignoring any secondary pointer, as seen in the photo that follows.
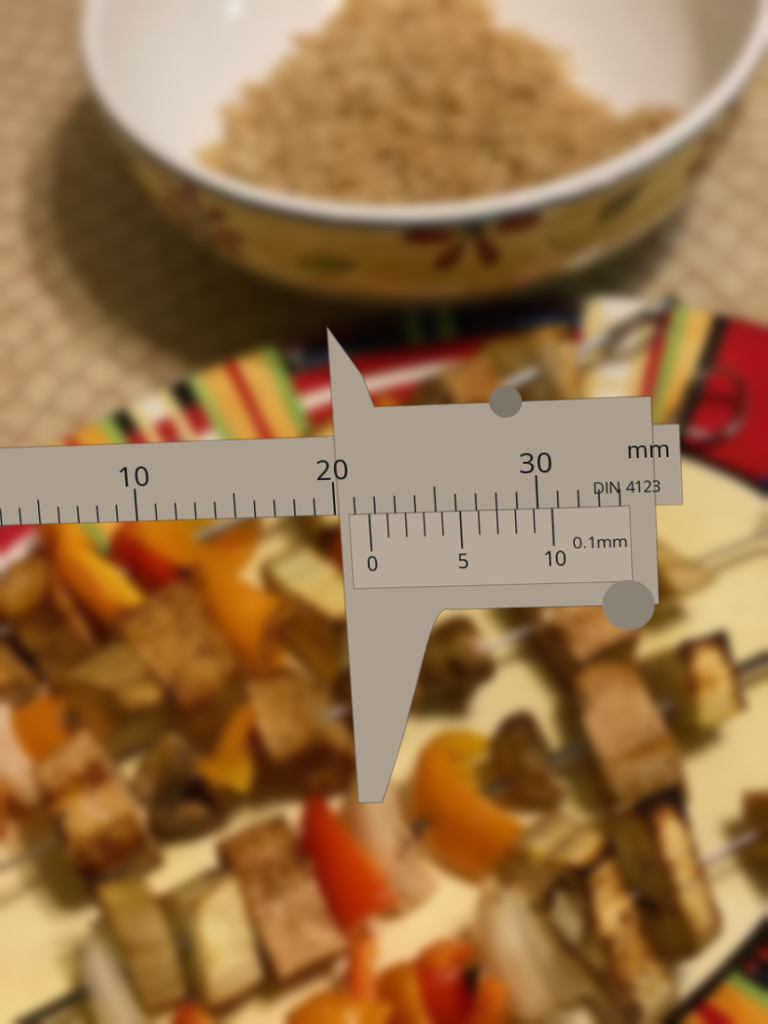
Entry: 21.7 mm
